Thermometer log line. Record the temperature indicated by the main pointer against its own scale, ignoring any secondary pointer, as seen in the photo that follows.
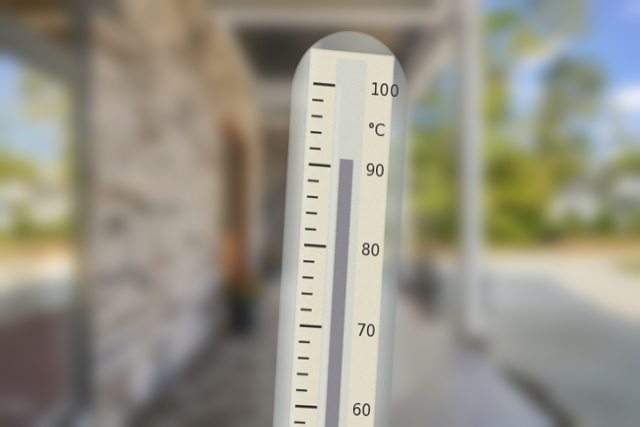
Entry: 91 °C
